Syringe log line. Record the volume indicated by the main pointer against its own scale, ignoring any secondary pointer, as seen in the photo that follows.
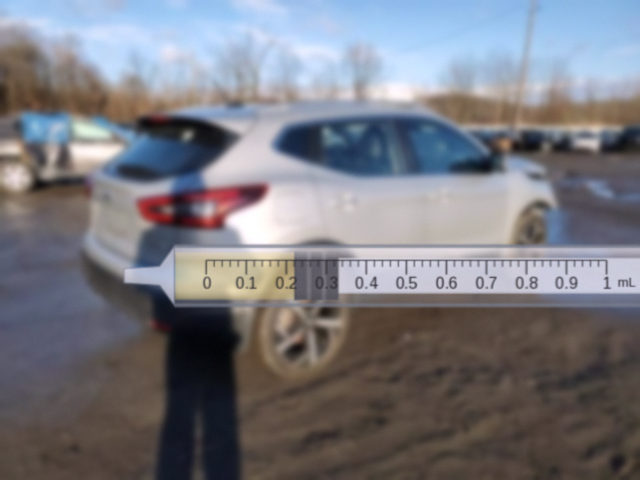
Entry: 0.22 mL
